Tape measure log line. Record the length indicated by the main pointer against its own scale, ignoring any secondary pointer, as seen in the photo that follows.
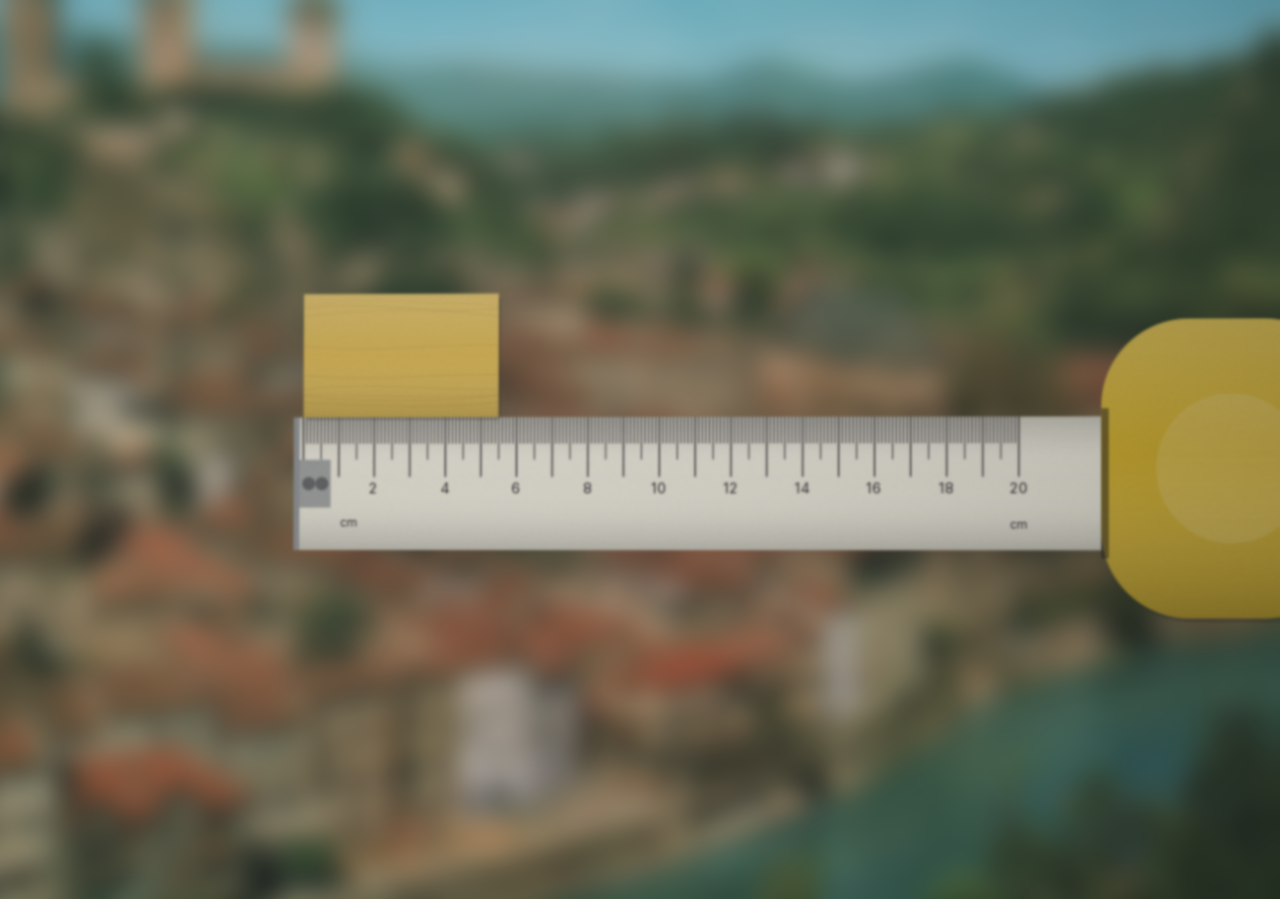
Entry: 5.5 cm
